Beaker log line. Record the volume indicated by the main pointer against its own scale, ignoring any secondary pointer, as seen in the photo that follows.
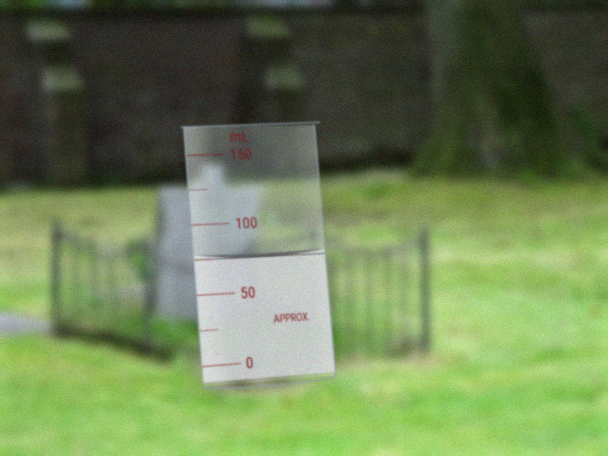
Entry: 75 mL
